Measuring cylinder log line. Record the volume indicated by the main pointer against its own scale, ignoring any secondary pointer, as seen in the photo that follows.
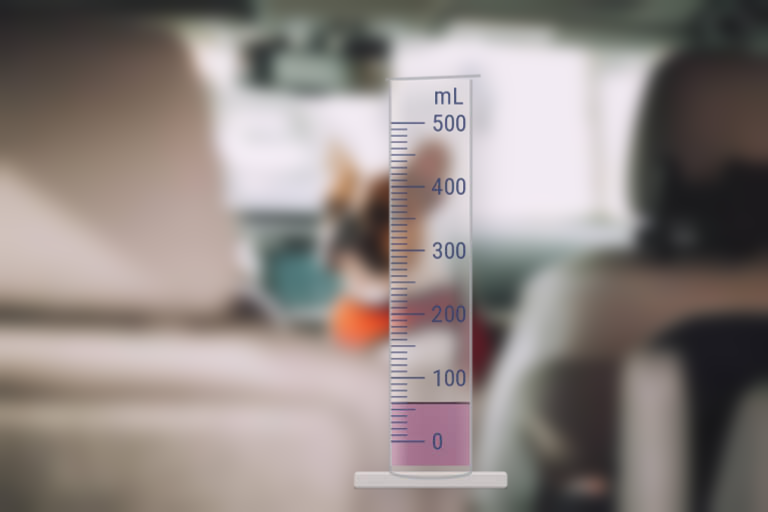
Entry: 60 mL
